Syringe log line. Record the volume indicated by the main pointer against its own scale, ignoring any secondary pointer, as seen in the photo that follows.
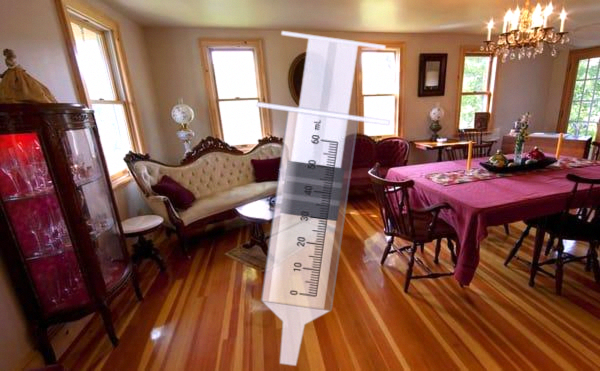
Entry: 30 mL
